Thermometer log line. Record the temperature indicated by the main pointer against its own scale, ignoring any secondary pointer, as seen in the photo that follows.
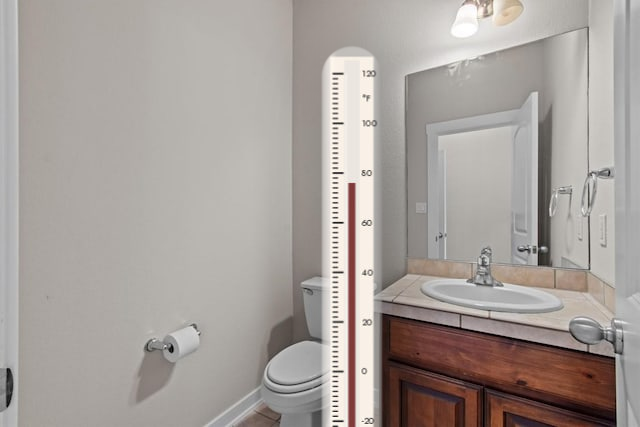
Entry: 76 °F
